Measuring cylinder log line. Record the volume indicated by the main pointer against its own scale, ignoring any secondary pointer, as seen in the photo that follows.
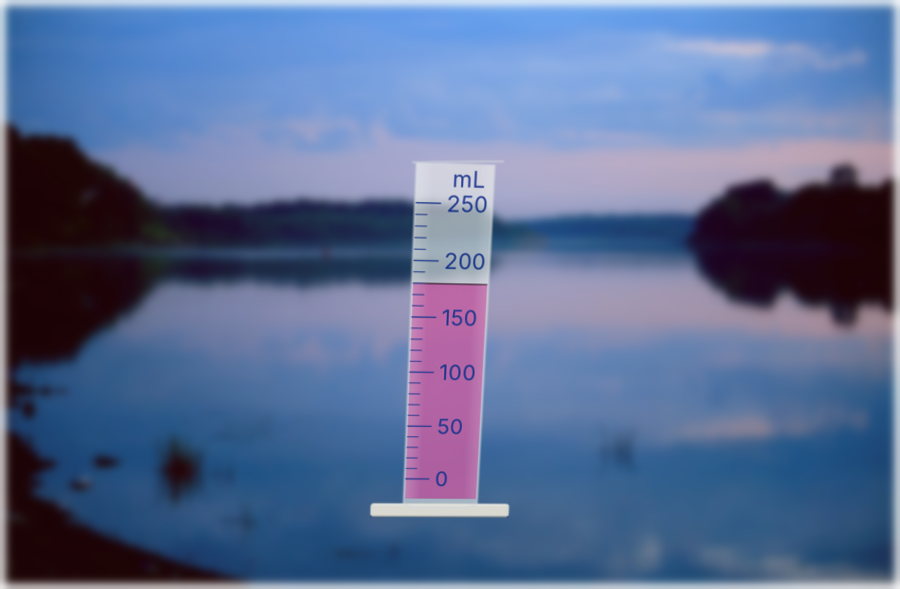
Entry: 180 mL
